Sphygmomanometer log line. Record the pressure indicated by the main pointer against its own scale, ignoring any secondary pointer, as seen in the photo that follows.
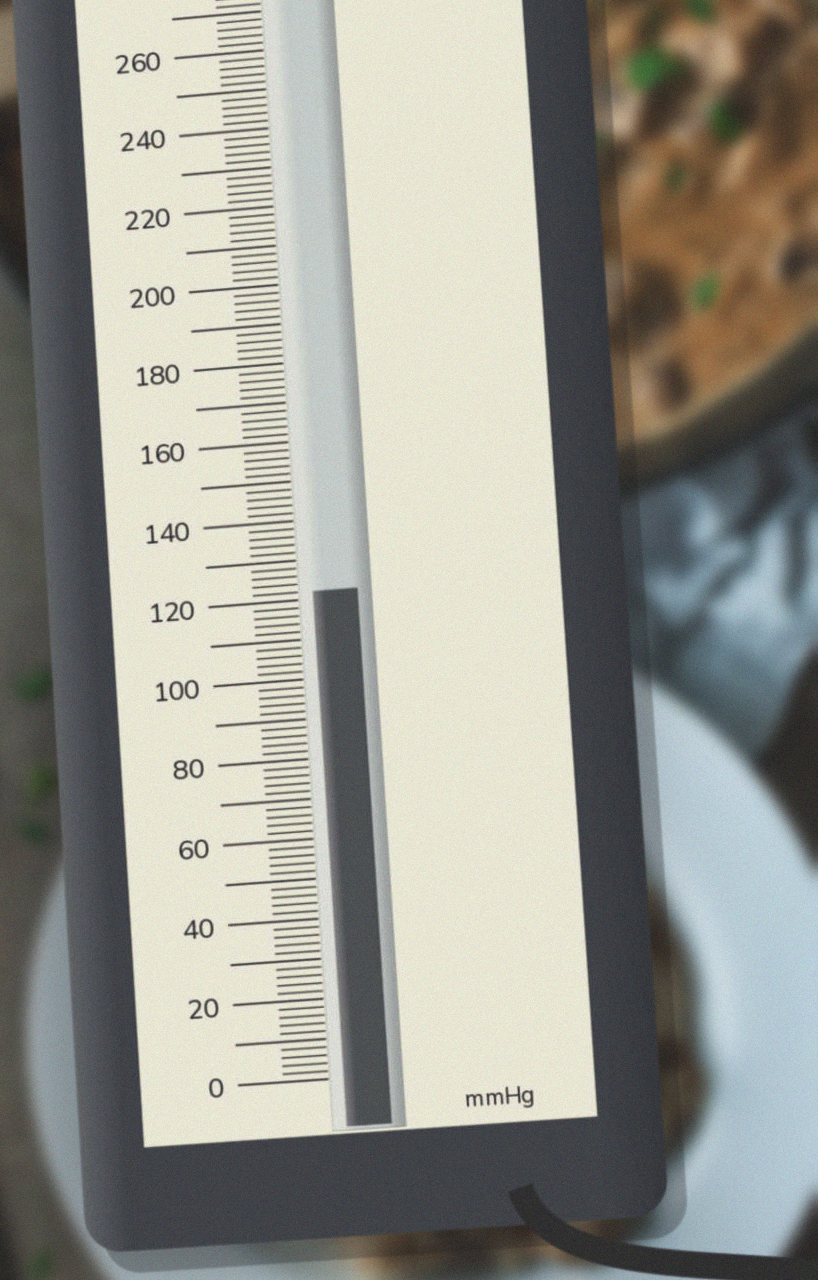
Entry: 122 mmHg
